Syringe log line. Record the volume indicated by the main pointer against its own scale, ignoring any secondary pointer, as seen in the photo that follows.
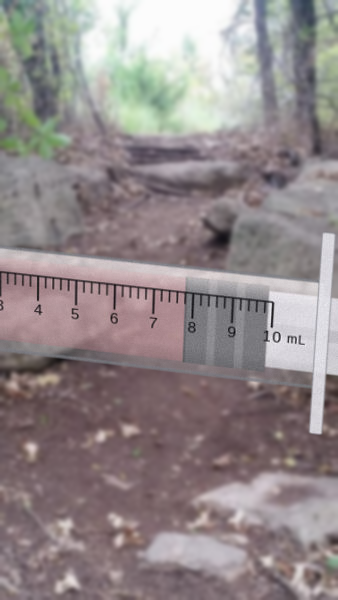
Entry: 7.8 mL
